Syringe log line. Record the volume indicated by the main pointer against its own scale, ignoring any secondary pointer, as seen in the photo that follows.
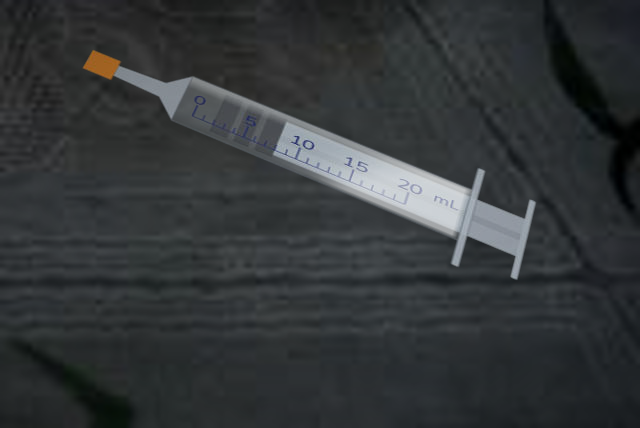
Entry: 2 mL
